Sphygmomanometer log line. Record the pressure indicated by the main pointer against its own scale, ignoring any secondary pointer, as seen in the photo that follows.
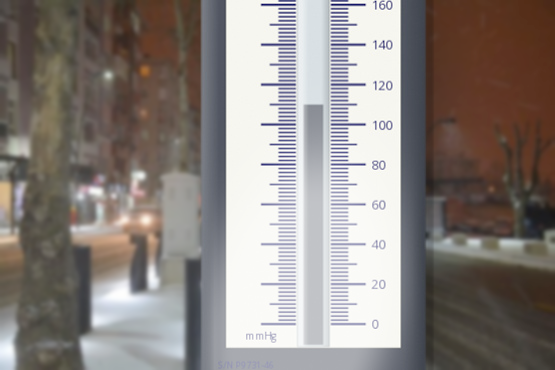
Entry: 110 mmHg
